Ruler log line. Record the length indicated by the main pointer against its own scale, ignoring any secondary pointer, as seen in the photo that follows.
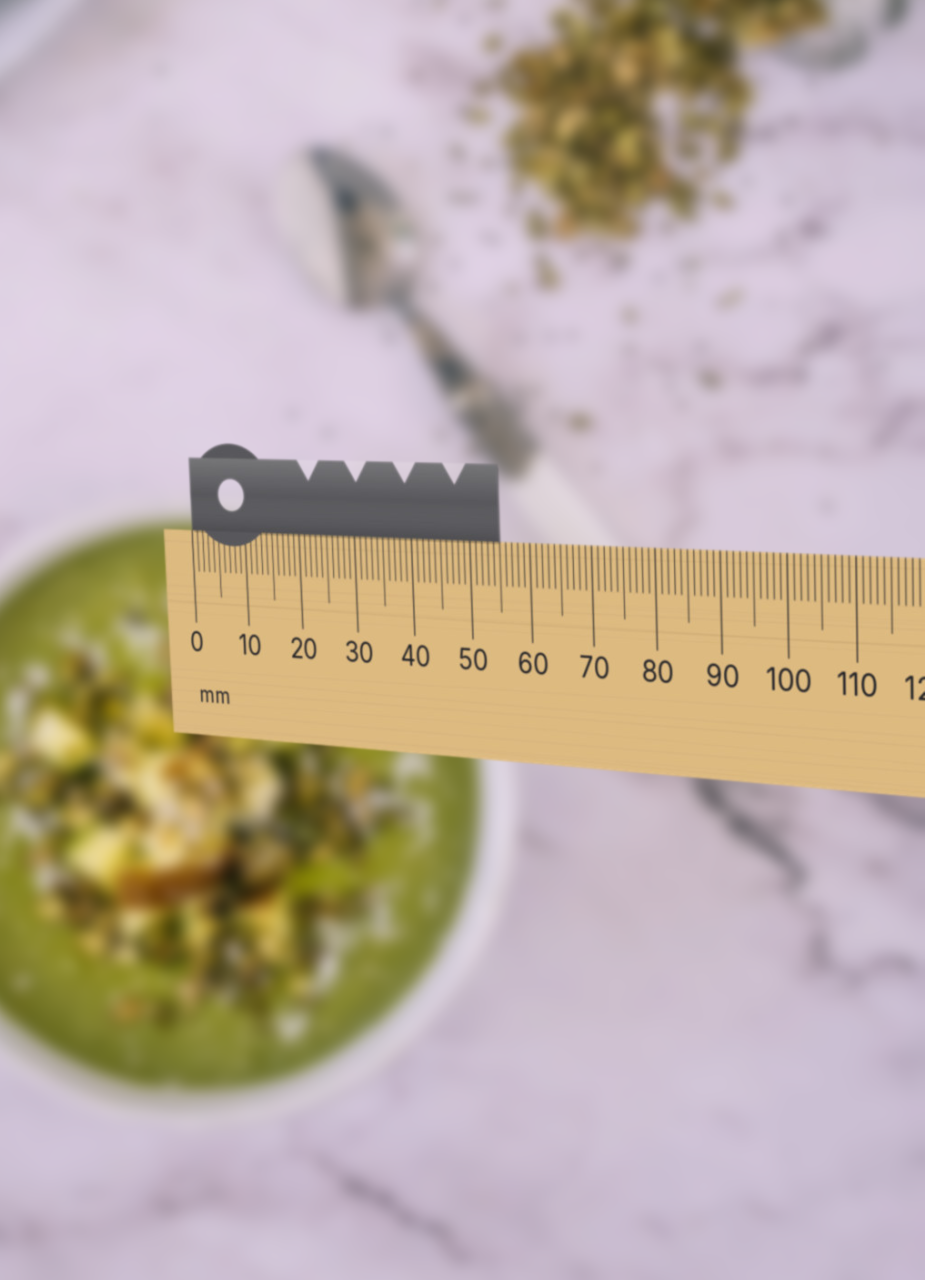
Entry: 55 mm
